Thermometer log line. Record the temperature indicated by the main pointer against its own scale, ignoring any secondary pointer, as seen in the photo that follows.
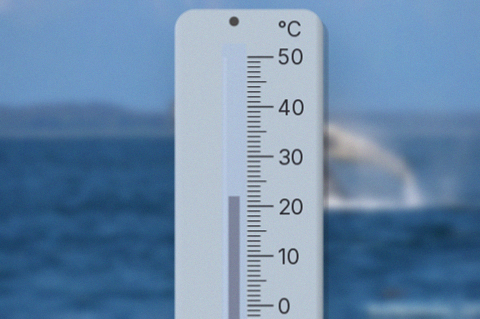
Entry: 22 °C
